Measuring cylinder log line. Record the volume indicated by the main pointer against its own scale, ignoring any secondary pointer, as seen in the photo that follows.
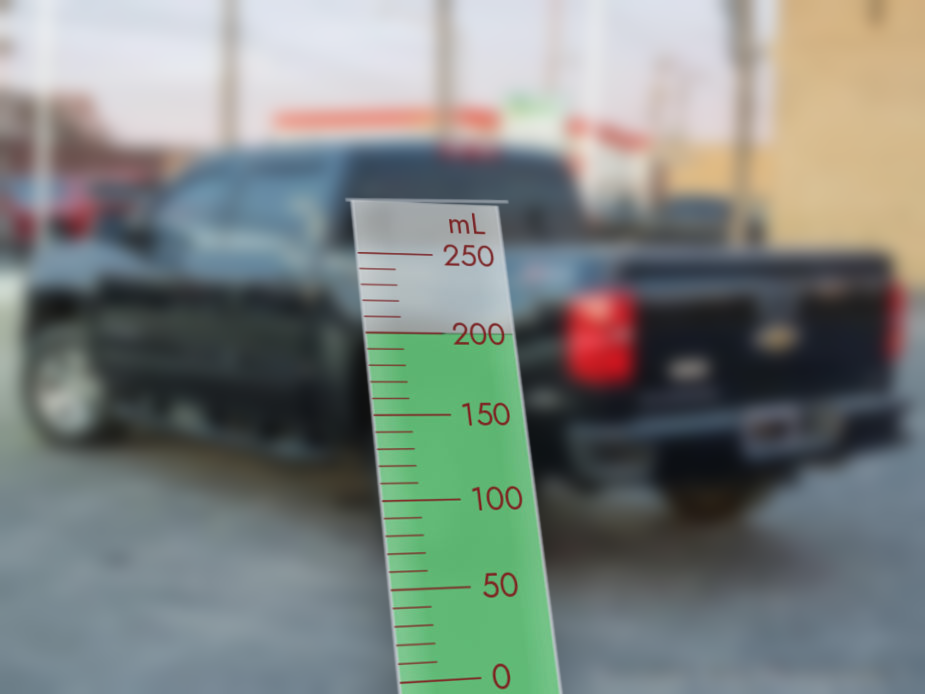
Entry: 200 mL
